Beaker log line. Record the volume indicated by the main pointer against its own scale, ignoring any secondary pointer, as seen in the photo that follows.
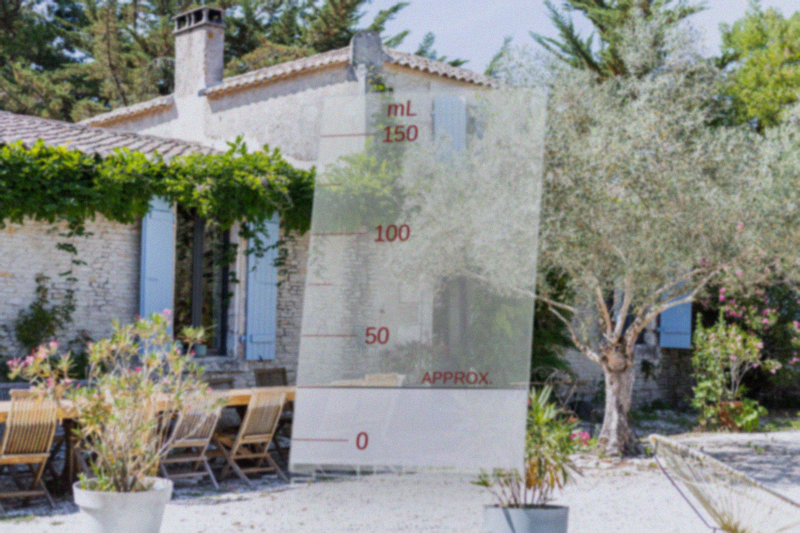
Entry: 25 mL
